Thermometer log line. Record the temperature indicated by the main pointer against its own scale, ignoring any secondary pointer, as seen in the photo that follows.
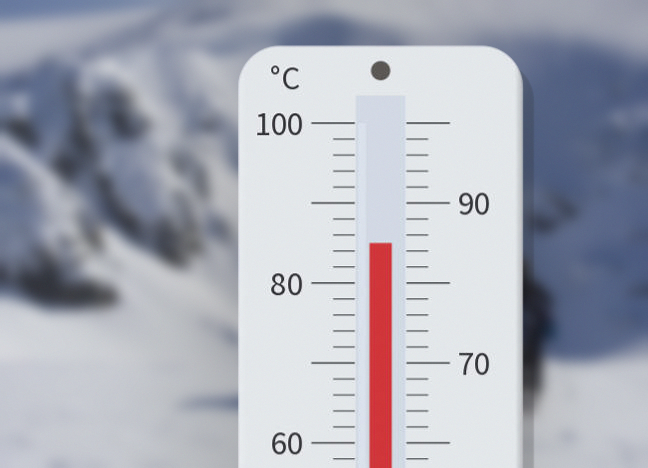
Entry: 85 °C
